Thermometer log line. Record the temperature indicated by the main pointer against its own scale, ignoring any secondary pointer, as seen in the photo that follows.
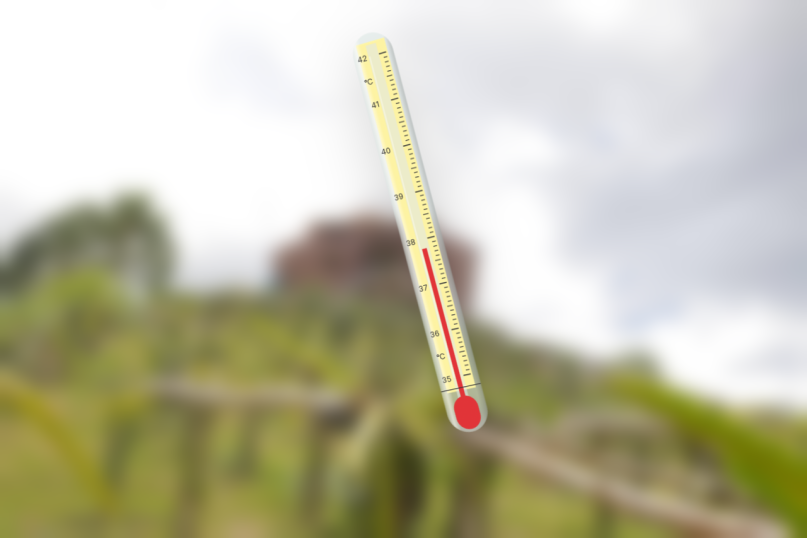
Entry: 37.8 °C
